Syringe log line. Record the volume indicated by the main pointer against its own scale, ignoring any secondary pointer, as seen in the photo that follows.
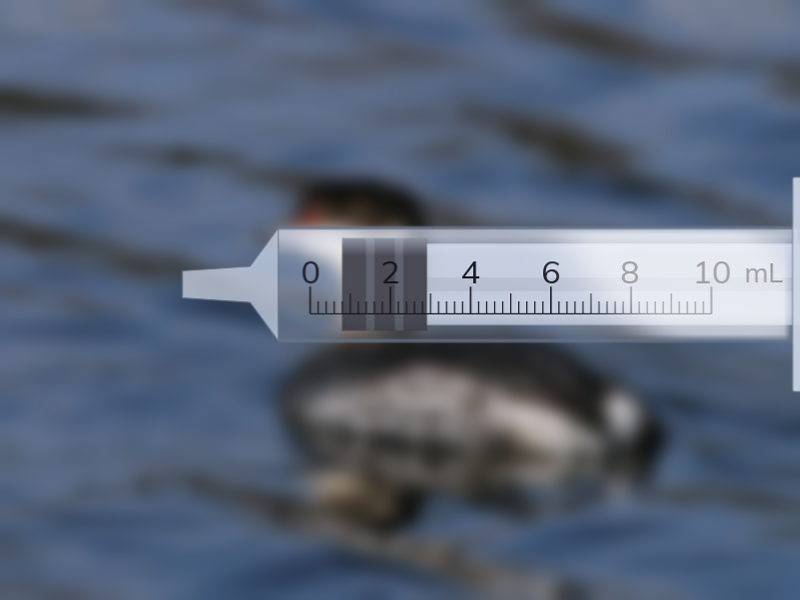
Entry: 0.8 mL
